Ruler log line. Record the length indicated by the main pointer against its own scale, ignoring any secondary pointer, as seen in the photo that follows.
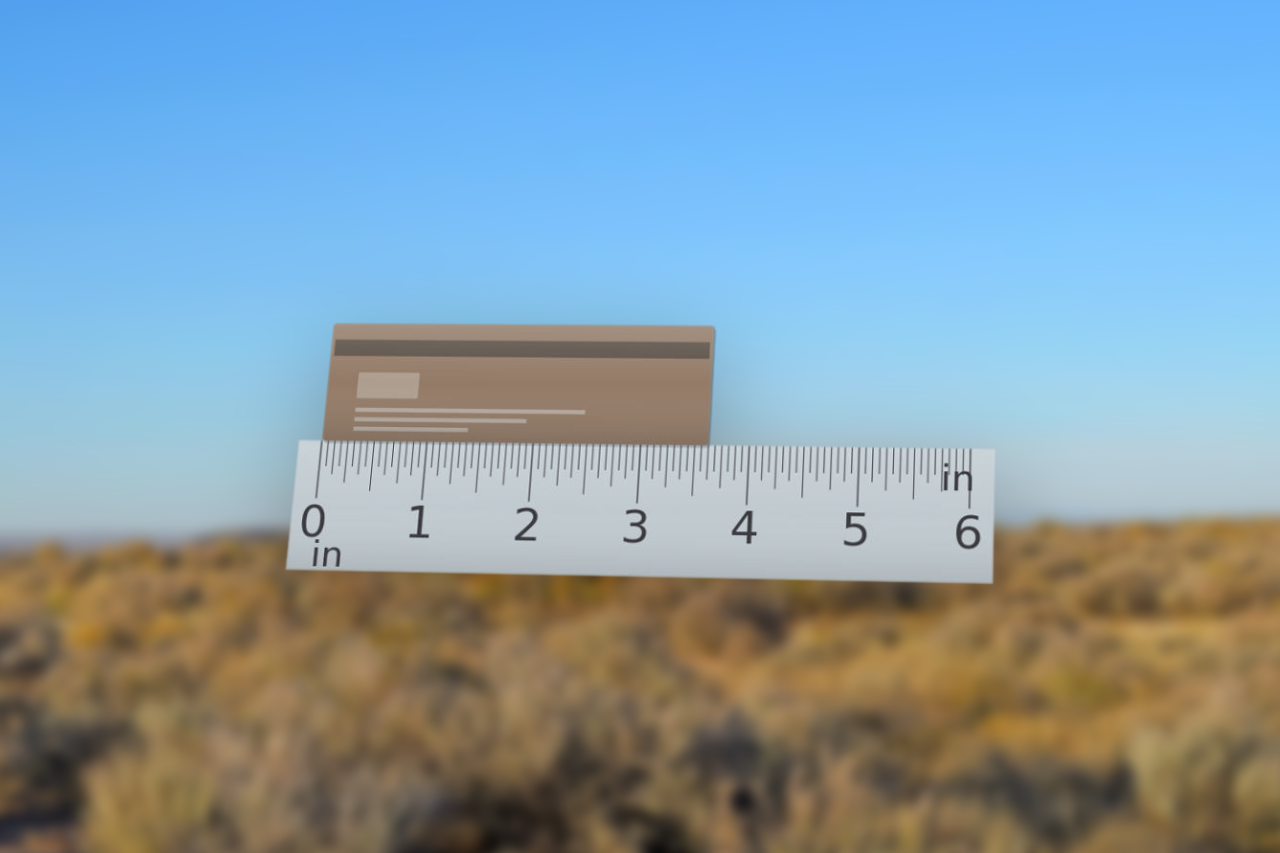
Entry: 3.625 in
